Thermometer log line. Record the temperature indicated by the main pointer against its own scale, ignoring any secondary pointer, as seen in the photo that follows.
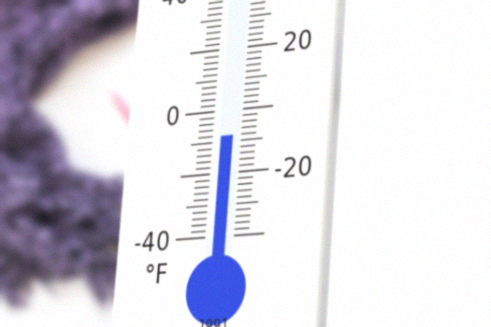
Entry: -8 °F
